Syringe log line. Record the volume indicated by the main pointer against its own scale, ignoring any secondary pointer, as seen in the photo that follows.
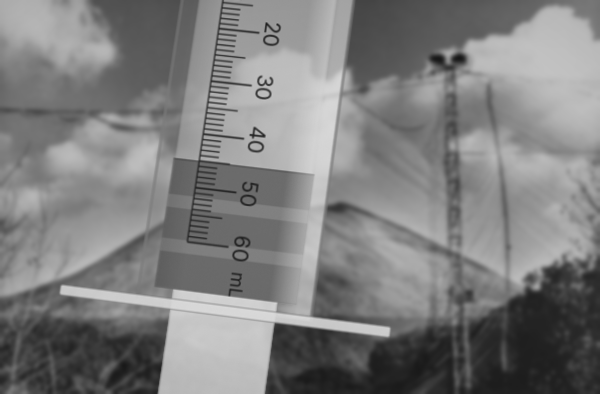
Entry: 45 mL
